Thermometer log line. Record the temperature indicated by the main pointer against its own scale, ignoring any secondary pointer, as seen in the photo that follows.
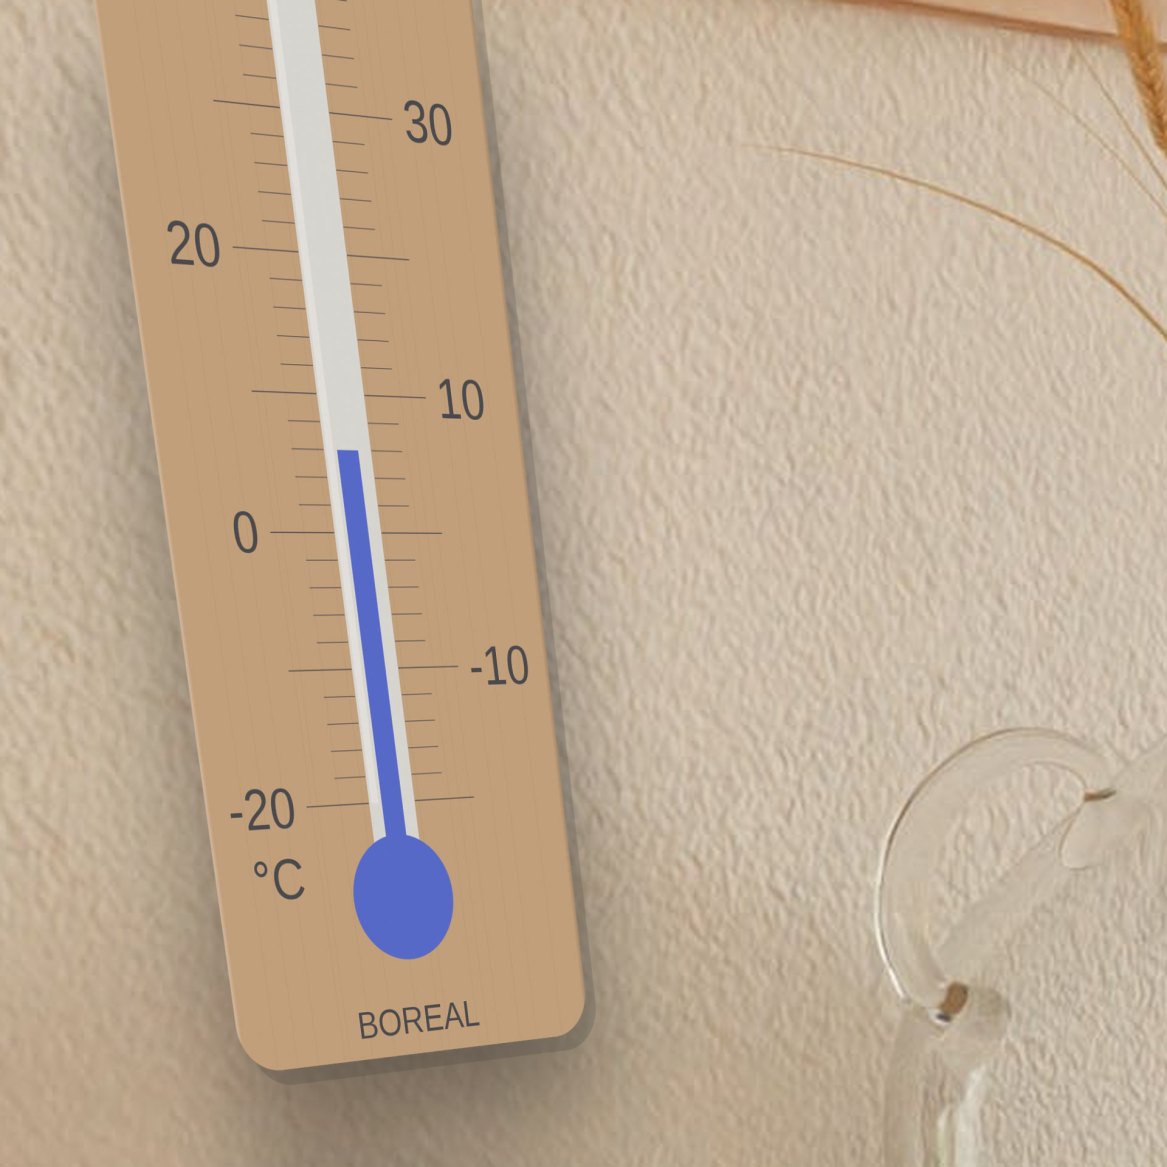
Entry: 6 °C
